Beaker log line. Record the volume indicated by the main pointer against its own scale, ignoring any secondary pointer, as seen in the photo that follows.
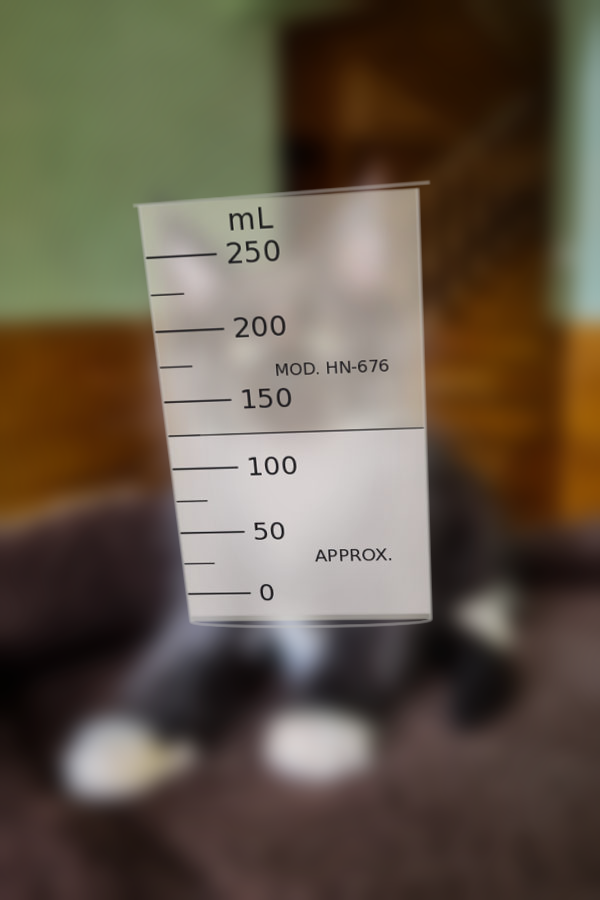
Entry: 125 mL
